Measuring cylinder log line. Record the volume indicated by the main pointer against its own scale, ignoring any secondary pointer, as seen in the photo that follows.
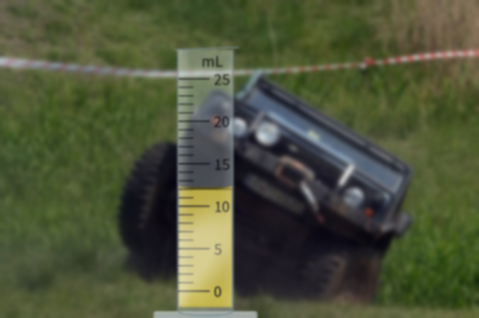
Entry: 12 mL
